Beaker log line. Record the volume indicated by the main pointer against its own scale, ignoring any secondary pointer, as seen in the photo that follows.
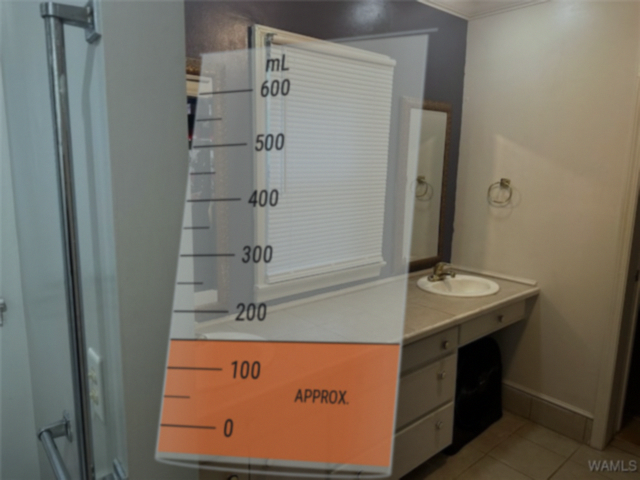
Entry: 150 mL
